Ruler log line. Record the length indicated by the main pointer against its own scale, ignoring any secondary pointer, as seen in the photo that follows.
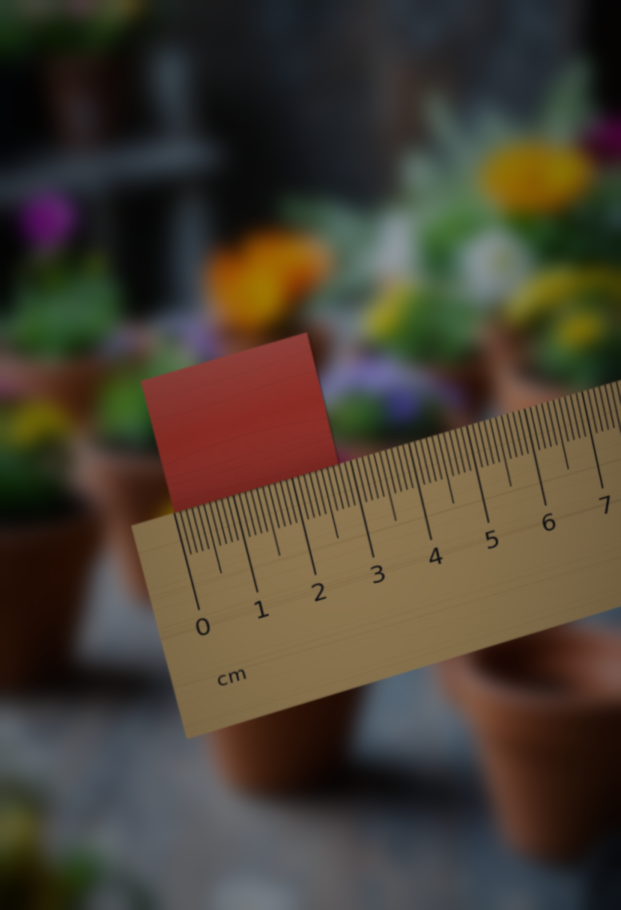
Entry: 2.8 cm
